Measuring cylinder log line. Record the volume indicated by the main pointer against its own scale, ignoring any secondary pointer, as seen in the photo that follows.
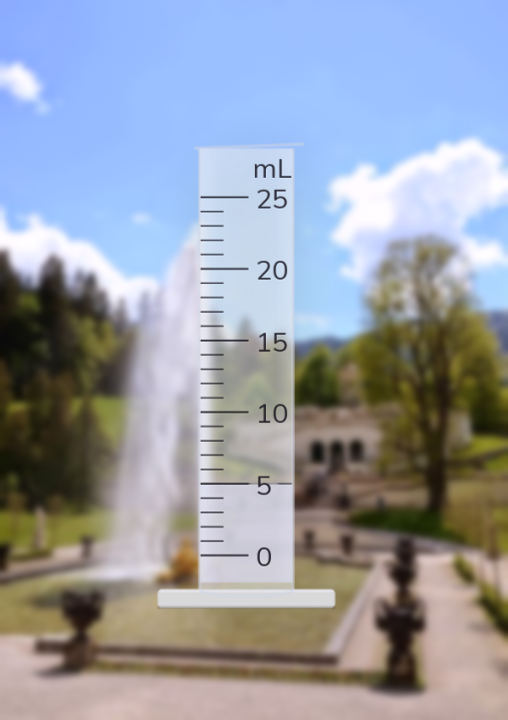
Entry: 5 mL
